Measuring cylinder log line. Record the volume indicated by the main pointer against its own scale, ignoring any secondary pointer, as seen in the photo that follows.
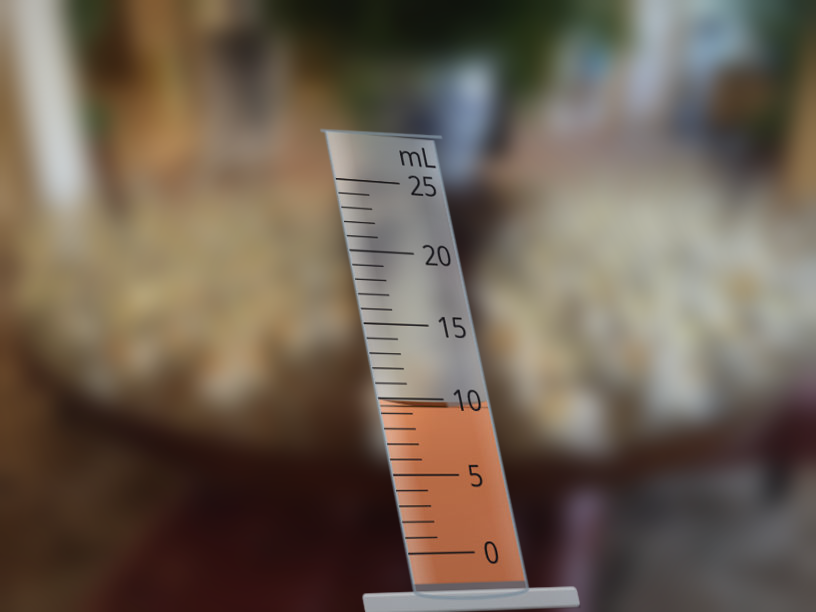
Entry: 9.5 mL
